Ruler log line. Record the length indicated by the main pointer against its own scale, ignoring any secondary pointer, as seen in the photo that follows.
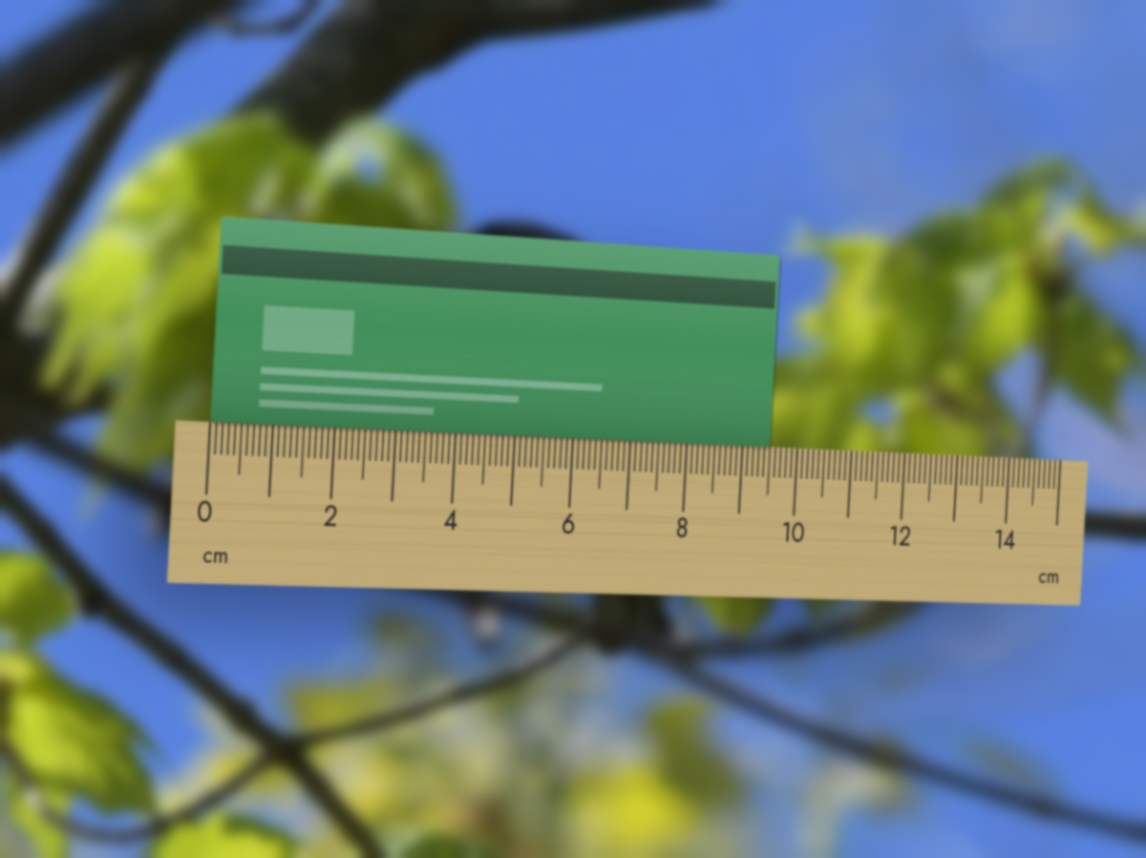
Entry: 9.5 cm
